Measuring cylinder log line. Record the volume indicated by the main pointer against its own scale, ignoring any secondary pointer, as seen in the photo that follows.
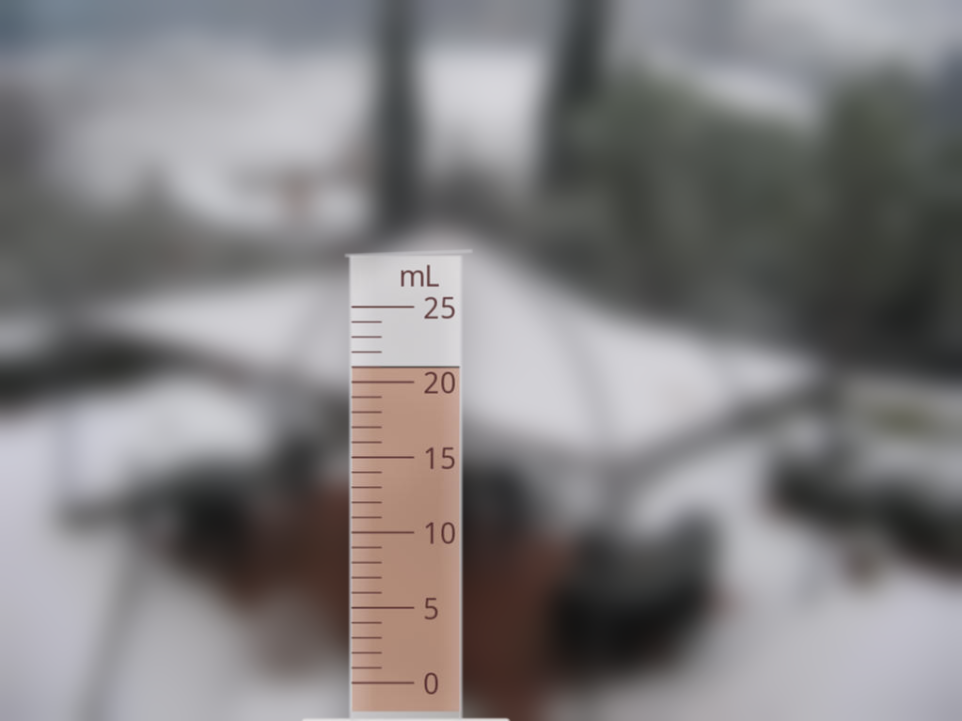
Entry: 21 mL
